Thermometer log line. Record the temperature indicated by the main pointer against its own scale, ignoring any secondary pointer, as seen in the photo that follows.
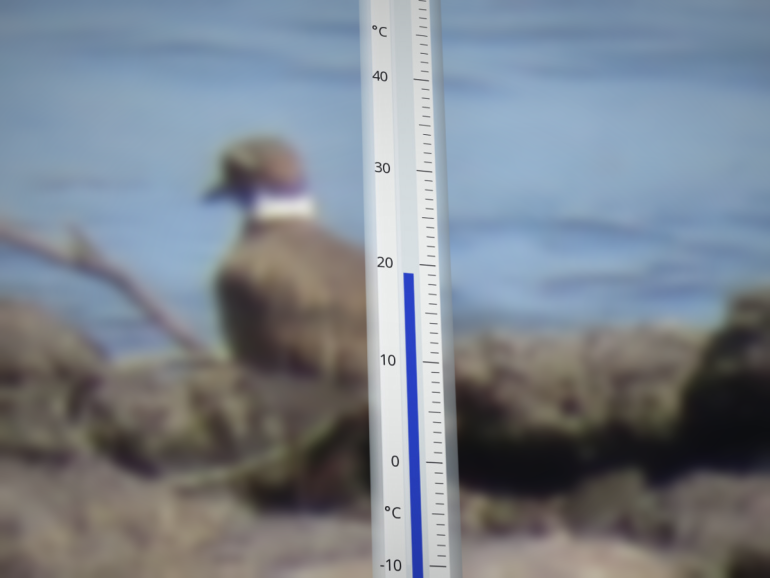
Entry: 19 °C
